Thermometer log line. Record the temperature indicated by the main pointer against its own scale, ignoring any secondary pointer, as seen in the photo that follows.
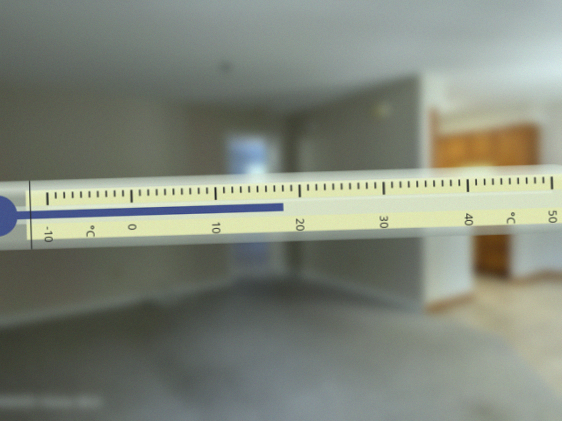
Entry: 18 °C
